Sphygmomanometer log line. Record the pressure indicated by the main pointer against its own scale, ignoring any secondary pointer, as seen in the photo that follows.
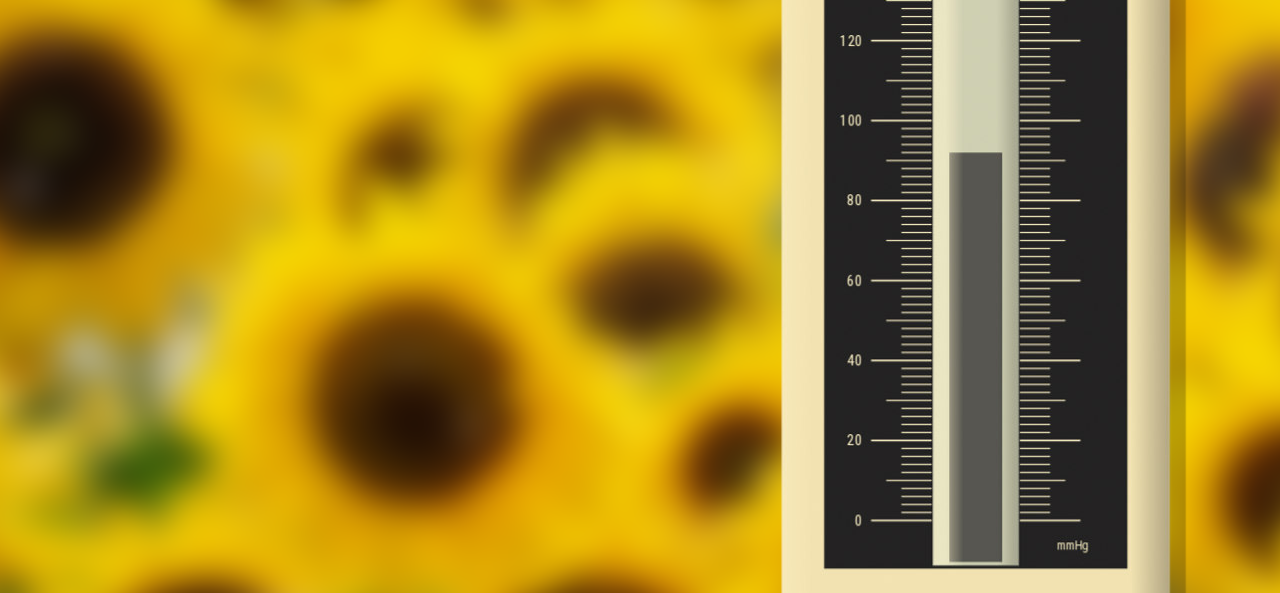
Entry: 92 mmHg
